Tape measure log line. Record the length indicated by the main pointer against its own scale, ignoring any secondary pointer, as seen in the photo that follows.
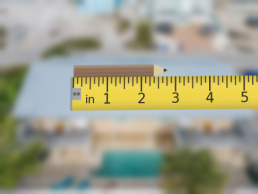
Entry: 2.75 in
